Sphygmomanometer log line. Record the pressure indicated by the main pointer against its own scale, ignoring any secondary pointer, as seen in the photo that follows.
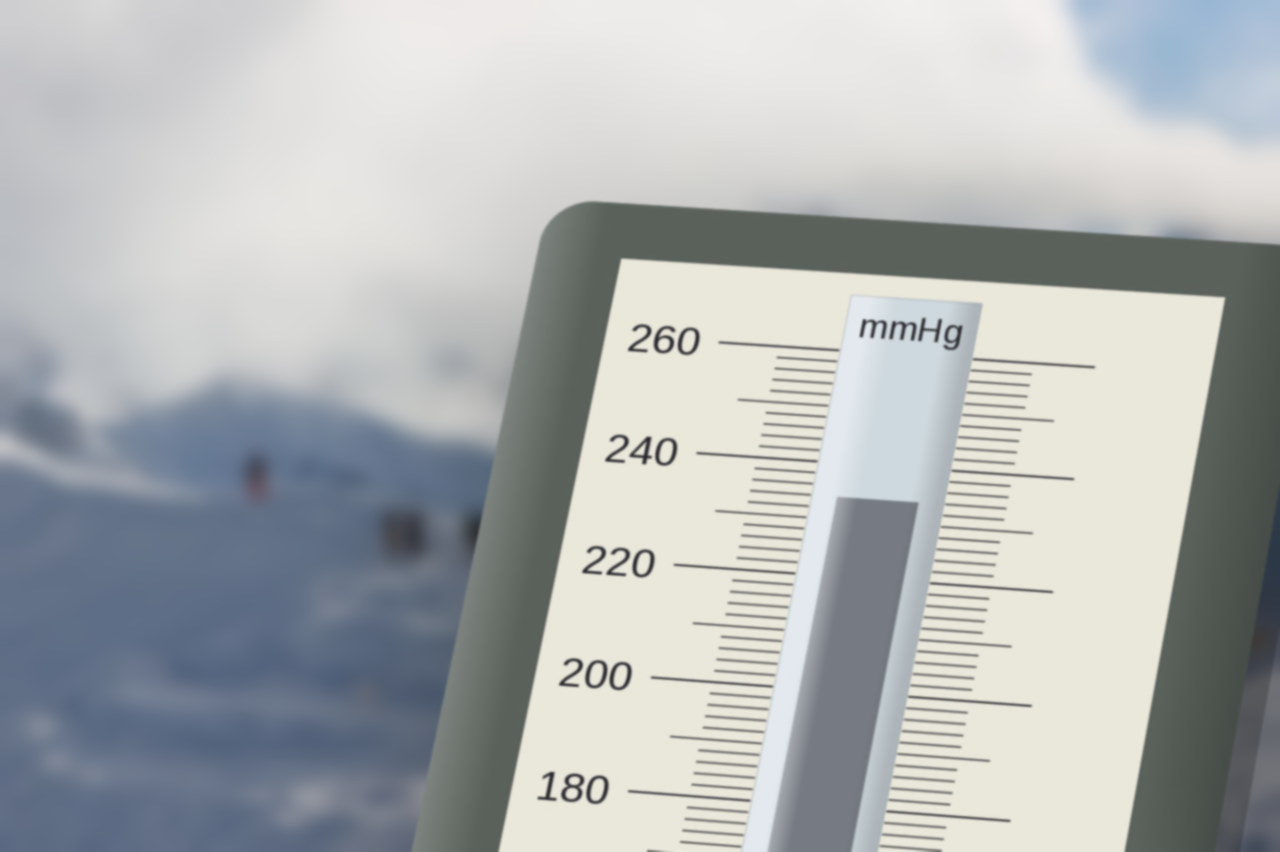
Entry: 234 mmHg
